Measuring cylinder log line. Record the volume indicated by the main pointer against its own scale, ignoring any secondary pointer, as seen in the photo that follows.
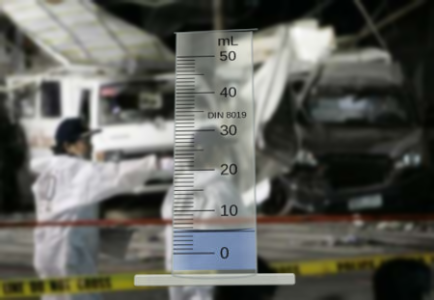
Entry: 5 mL
